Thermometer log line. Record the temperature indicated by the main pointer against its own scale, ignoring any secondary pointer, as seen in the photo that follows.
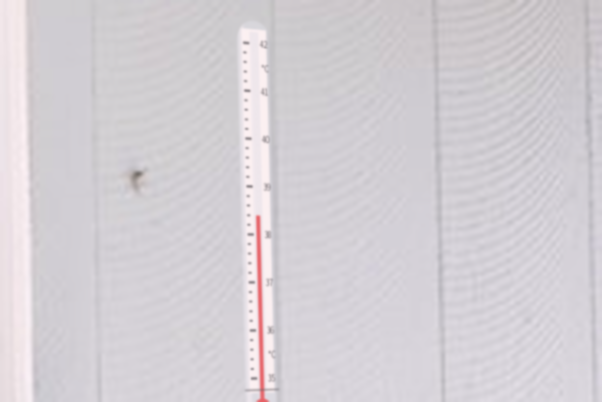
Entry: 38.4 °C
